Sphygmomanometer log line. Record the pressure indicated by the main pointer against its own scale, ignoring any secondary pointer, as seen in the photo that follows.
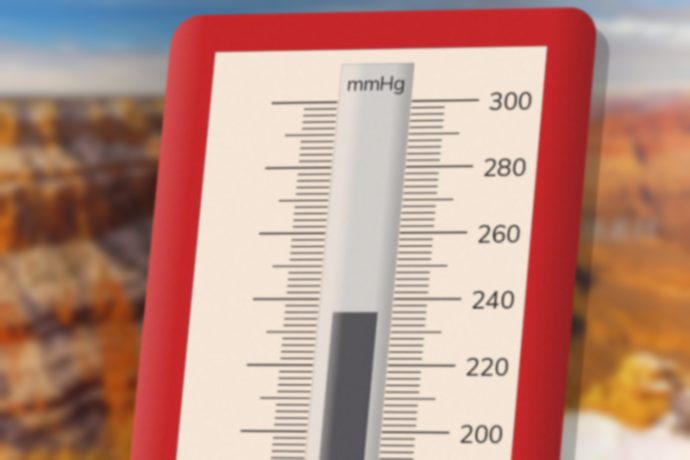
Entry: 236 mmHg
